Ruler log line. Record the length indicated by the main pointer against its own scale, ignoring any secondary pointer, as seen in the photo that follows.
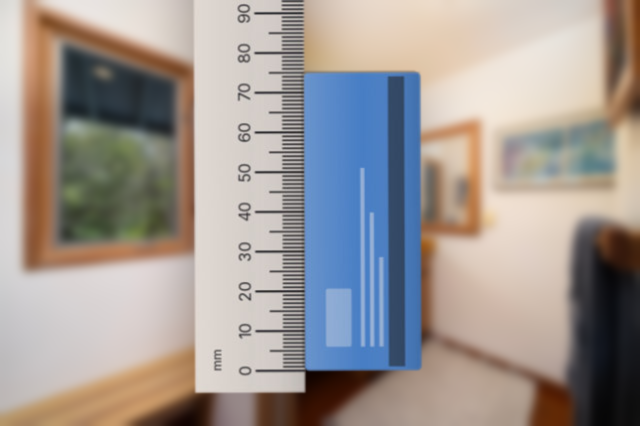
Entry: 75 mm
